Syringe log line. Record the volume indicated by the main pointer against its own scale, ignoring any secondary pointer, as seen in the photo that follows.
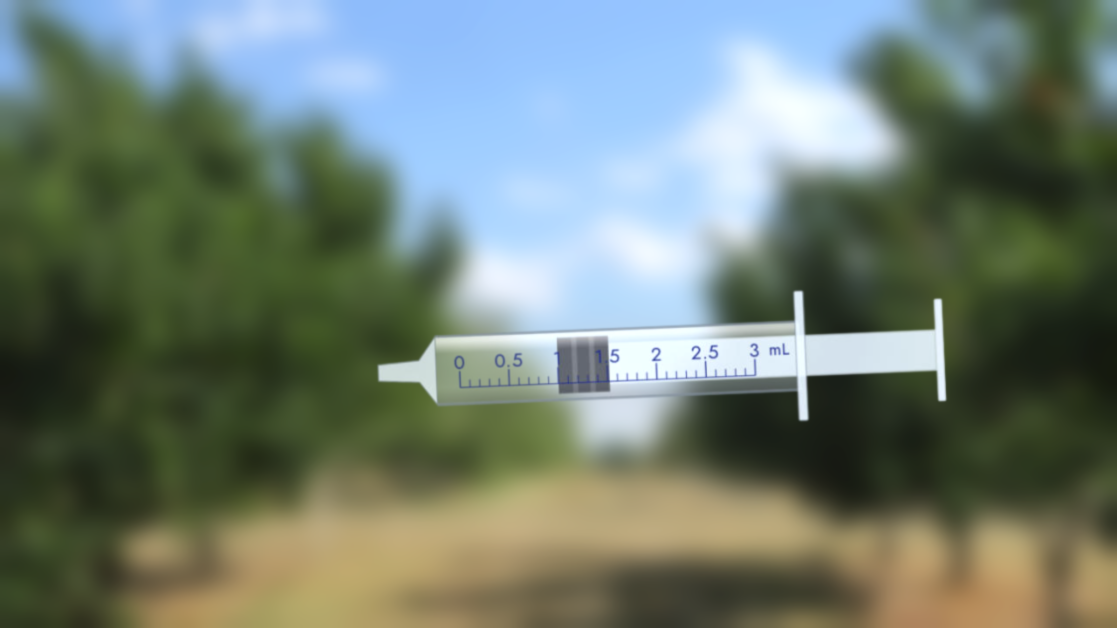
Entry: 1 mL
